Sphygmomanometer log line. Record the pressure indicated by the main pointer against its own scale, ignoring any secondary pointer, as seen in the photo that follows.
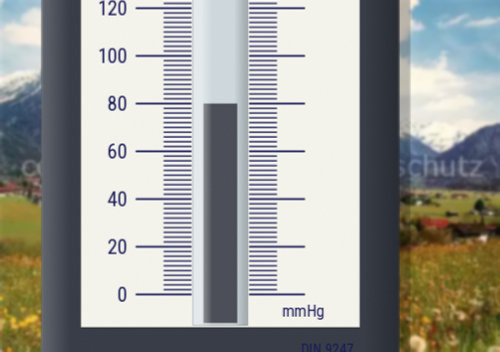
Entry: 80 mmHg
